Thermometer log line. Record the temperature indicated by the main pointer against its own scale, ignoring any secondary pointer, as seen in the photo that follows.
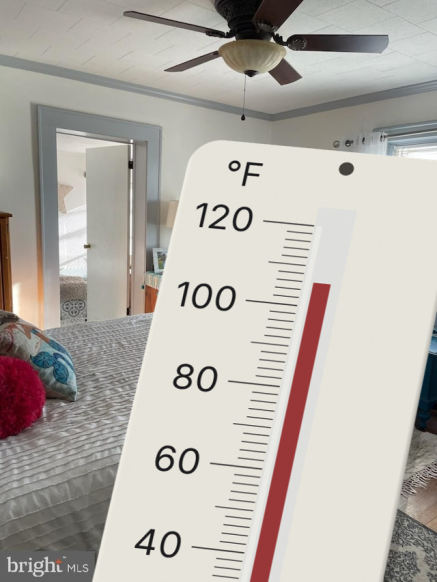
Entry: 106 °F
